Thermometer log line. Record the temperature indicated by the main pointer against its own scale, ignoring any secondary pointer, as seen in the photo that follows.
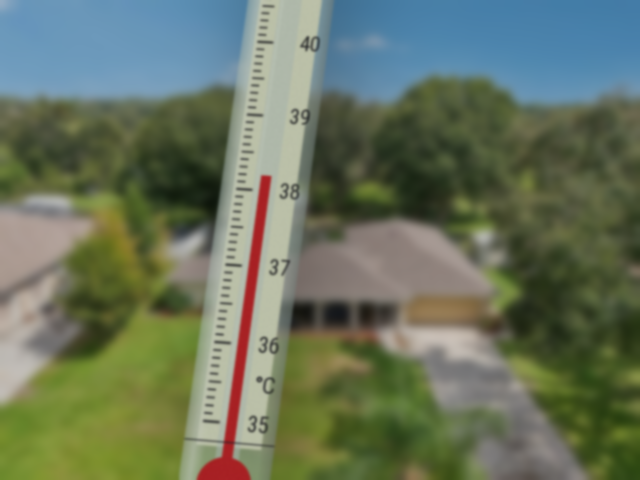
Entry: 38.2 °C
